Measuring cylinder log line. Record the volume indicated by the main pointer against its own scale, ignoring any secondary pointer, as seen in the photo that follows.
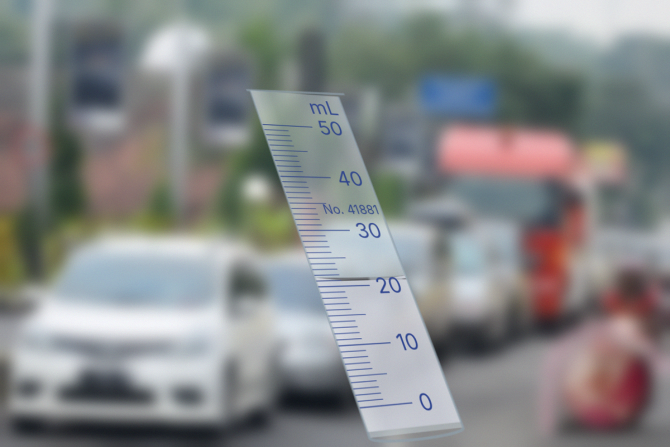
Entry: 21 mL
